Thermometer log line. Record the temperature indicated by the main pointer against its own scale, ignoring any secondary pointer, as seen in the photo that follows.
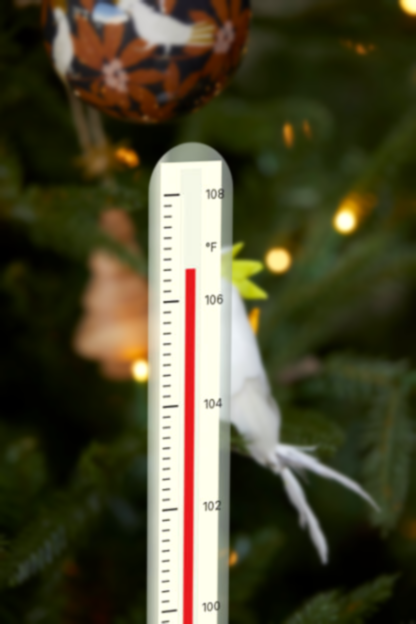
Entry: 106.6 °F
